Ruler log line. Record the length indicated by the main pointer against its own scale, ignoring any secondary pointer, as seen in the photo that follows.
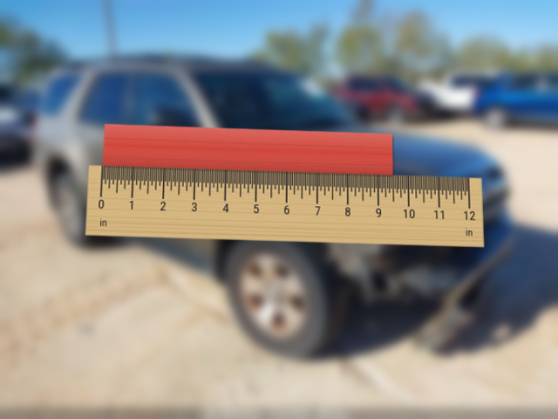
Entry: 9.5 in
